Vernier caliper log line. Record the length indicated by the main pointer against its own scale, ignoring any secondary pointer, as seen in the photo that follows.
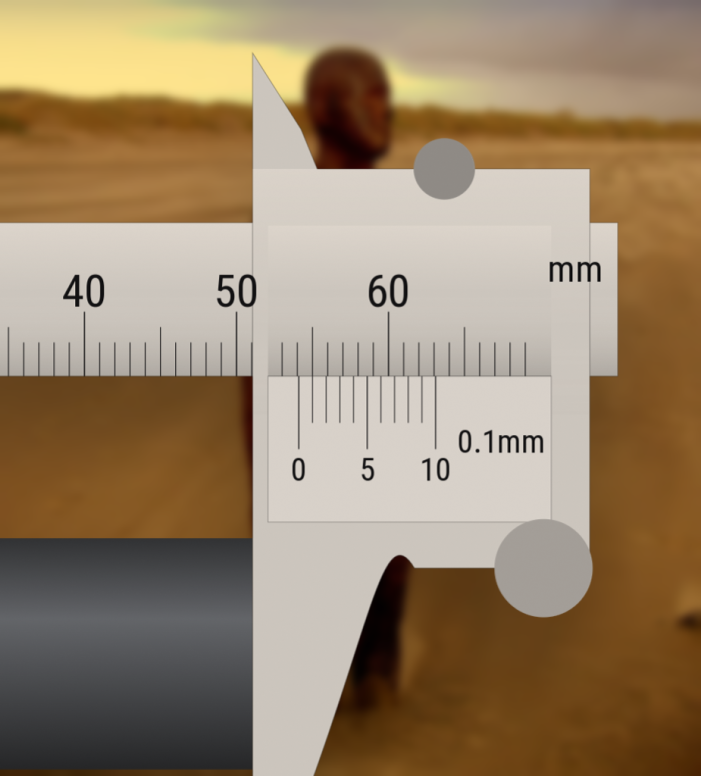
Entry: 54.1 mm
